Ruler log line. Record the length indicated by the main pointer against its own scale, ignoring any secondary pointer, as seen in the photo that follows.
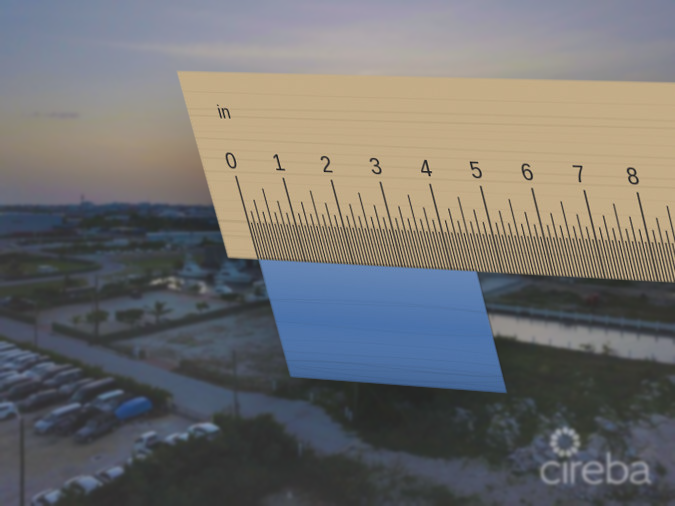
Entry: 4.5 in
